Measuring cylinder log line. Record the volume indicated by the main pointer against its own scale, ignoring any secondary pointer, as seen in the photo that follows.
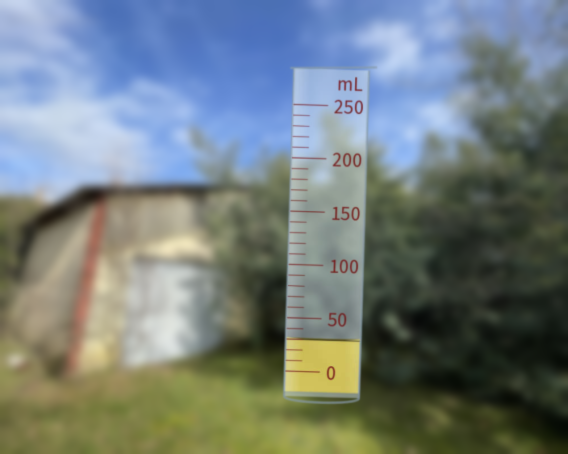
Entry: 30 mL
